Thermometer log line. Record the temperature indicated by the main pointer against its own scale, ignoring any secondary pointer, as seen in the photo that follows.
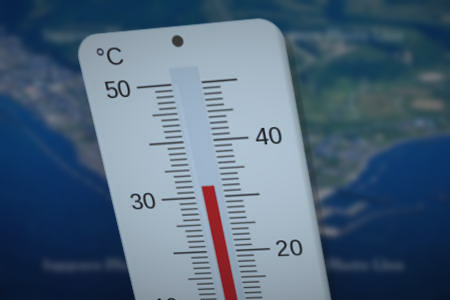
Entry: 32 °C
